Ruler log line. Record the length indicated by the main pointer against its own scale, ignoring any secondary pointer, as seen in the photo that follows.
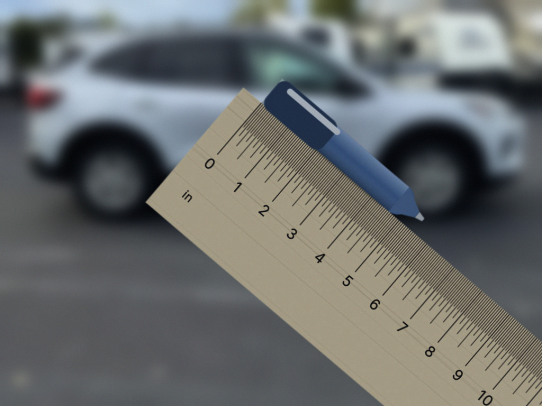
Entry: 5.5 in
